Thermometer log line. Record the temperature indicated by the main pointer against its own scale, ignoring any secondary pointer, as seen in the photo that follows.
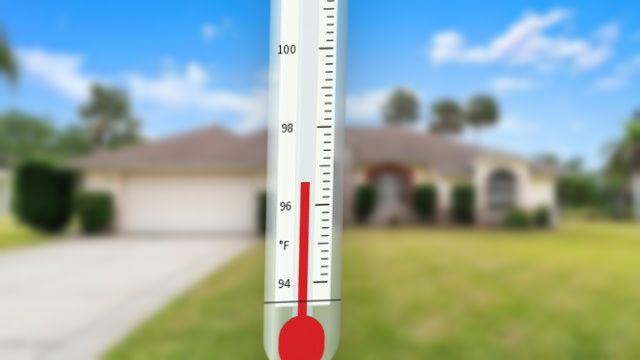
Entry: 96.6 °F
